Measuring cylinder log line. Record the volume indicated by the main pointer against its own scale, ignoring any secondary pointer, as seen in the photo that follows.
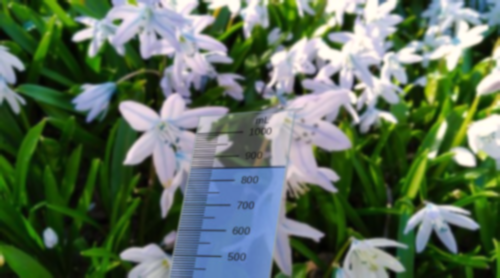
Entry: 850 mL
